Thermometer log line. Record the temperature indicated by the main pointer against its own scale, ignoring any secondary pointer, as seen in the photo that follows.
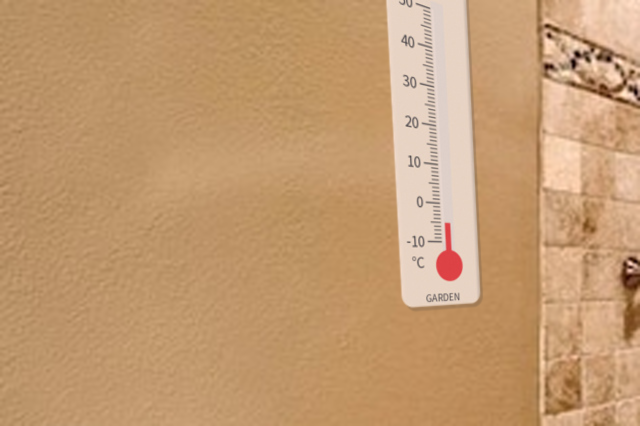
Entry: -5 °C
